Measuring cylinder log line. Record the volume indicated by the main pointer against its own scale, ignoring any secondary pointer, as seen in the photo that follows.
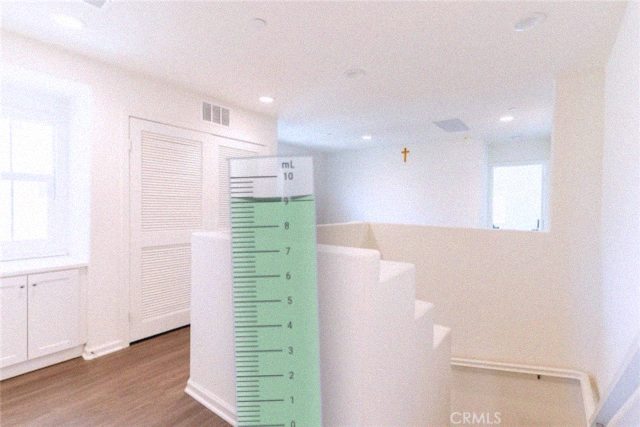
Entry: 9 mL
